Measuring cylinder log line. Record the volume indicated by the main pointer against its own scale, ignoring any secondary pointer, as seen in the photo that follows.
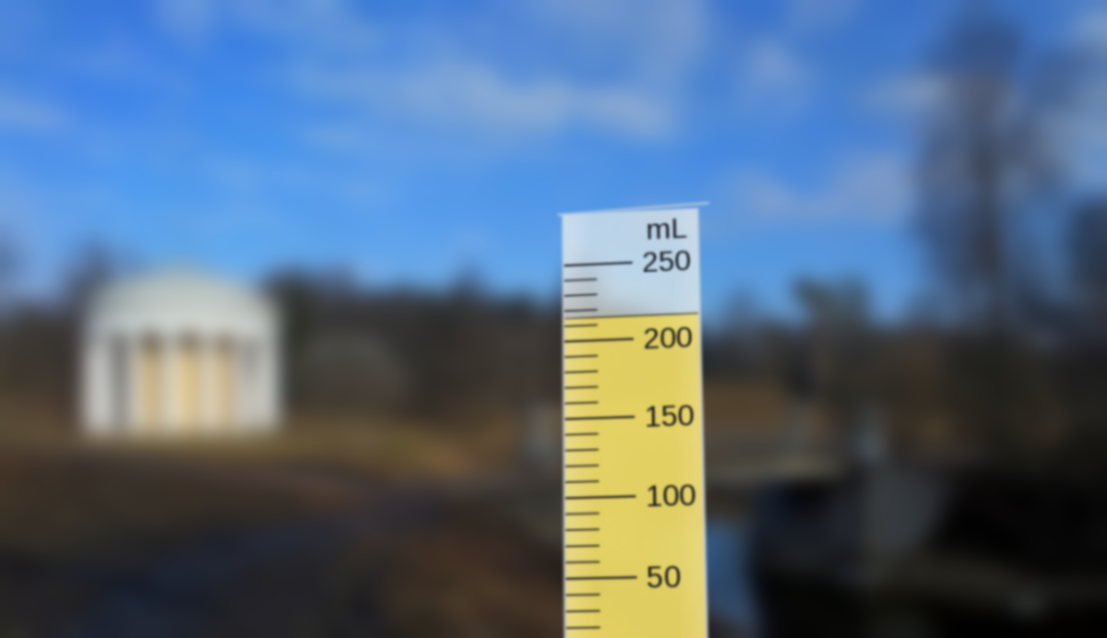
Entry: 215 mL
